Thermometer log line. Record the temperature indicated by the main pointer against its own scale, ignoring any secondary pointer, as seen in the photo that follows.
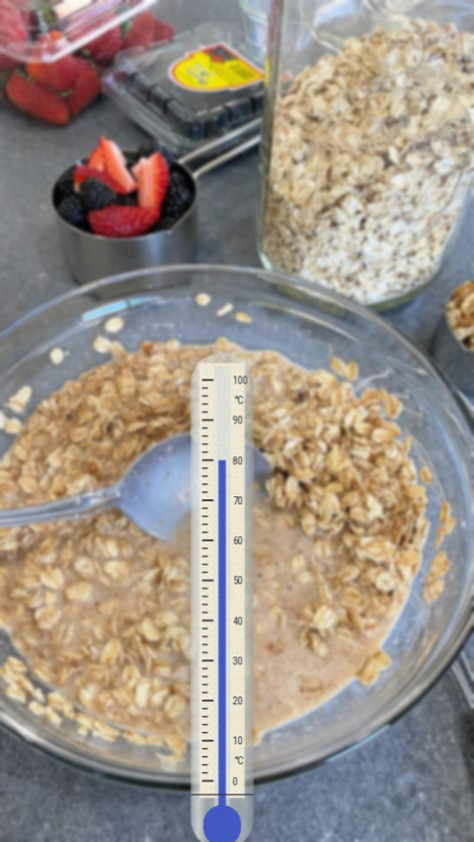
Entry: 80 °C
